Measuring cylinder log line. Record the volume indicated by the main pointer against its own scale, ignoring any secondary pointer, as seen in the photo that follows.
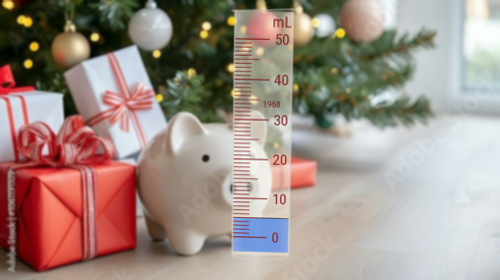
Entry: 5 mL
